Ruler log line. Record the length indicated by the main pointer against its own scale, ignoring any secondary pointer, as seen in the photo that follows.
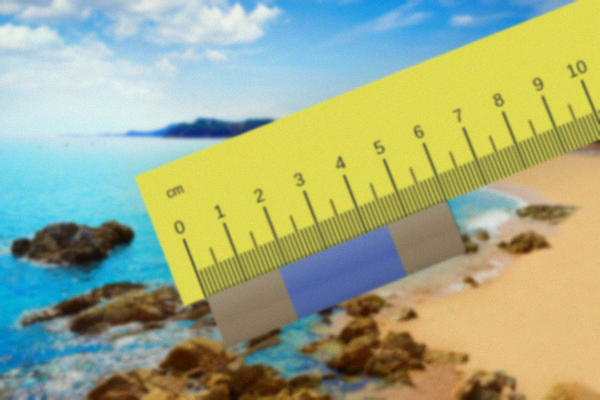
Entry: 6 cm
